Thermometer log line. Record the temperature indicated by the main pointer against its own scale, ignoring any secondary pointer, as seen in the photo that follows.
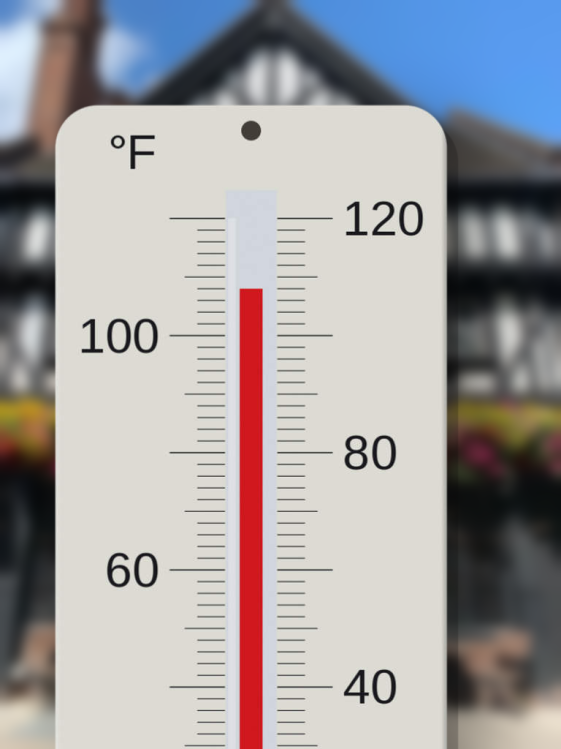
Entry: 108 °F
